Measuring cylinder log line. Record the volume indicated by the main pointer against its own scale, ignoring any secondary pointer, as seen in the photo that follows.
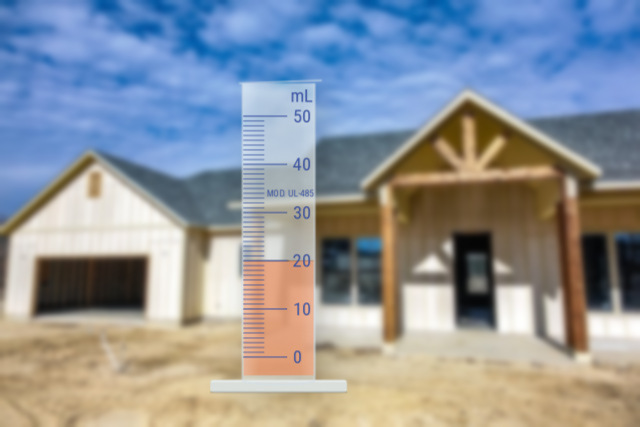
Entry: 20 mL
